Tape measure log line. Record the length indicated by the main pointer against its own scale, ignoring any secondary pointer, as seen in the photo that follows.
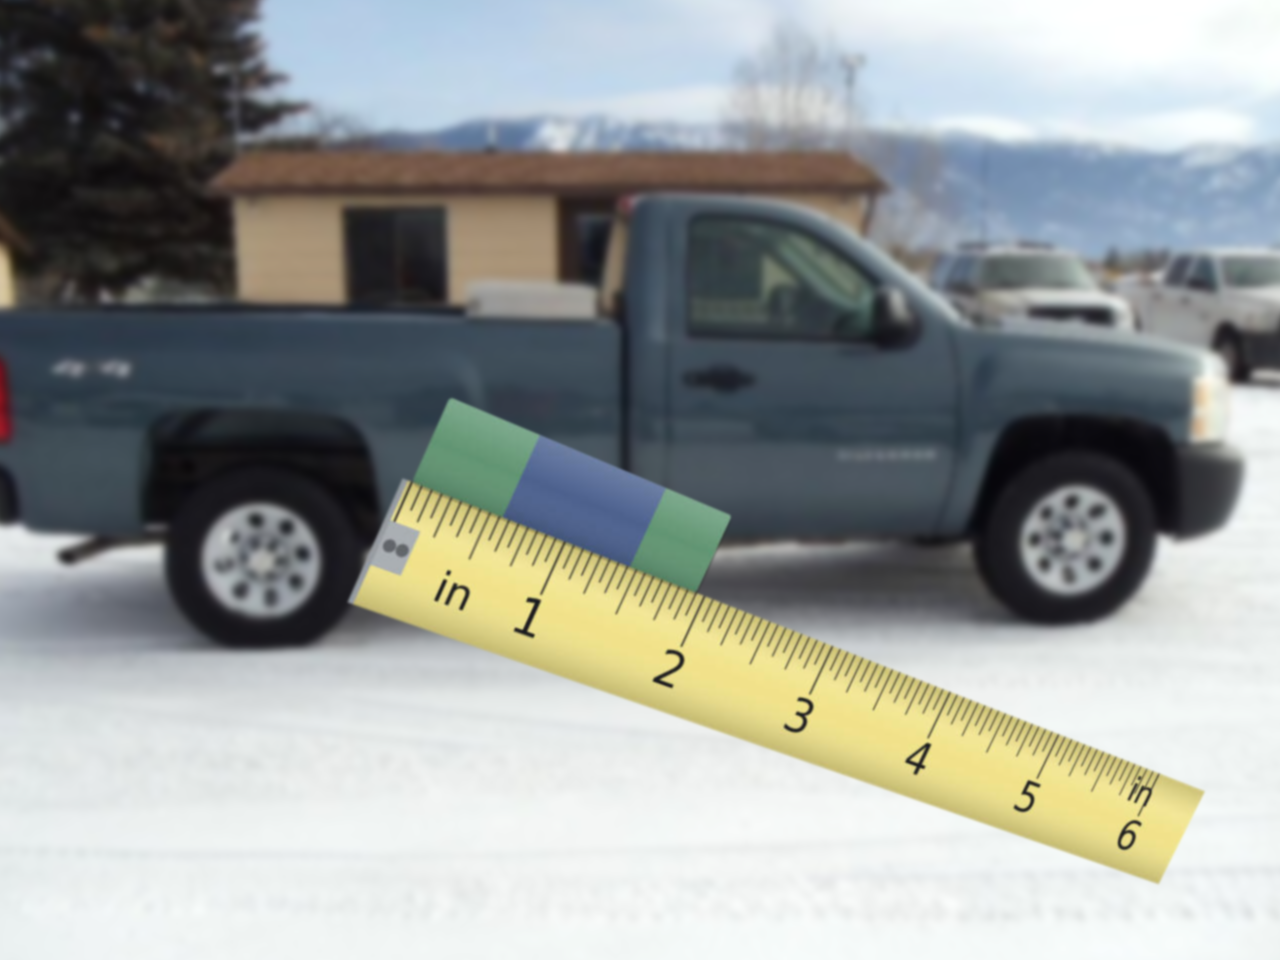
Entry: 1.9375 in
